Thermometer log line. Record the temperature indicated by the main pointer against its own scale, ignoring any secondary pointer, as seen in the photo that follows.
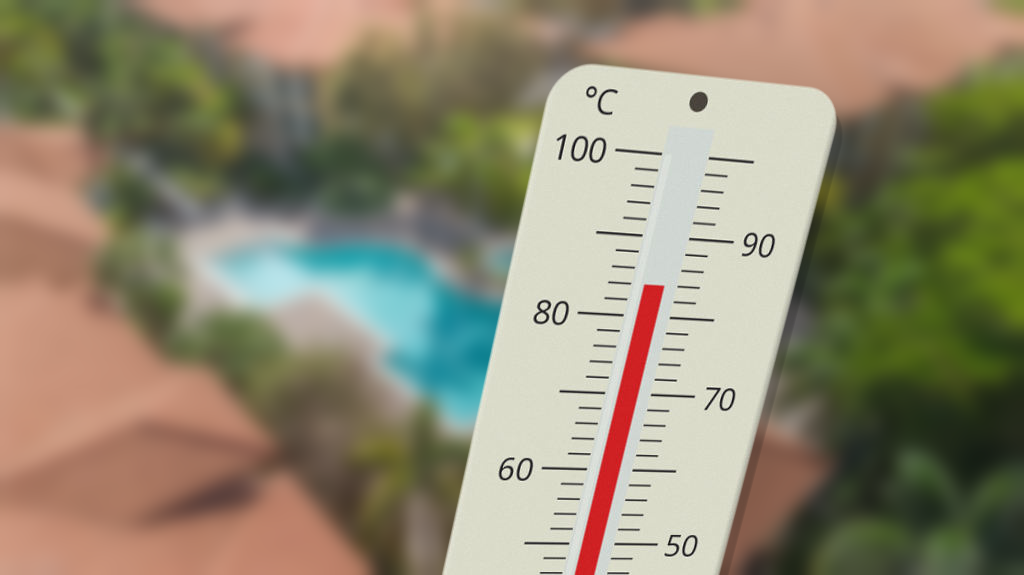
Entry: 84 °C
